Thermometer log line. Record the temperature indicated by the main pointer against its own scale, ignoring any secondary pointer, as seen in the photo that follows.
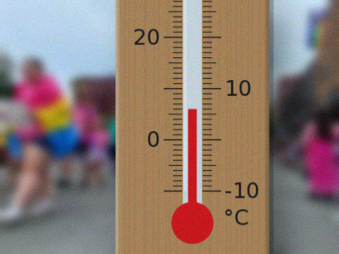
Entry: 6 °C
